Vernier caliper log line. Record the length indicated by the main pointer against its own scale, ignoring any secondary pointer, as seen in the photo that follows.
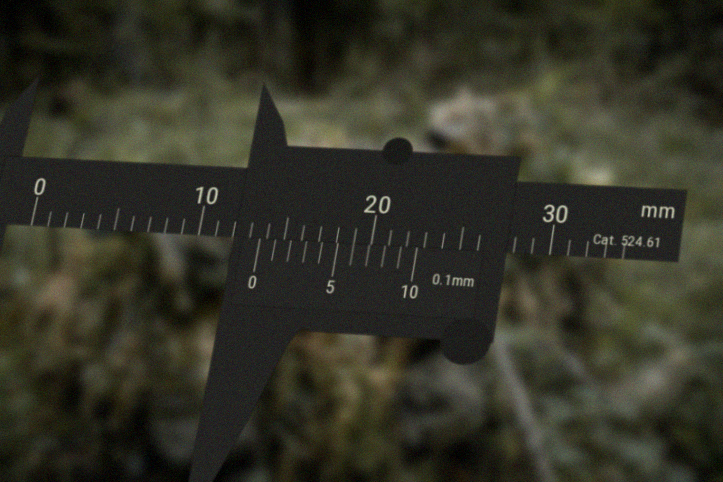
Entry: 13.6 mm
